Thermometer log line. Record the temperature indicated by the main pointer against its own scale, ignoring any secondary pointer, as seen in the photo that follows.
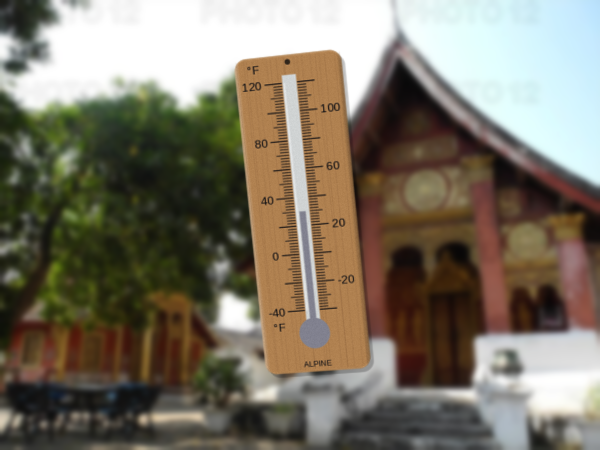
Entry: 30 °F
